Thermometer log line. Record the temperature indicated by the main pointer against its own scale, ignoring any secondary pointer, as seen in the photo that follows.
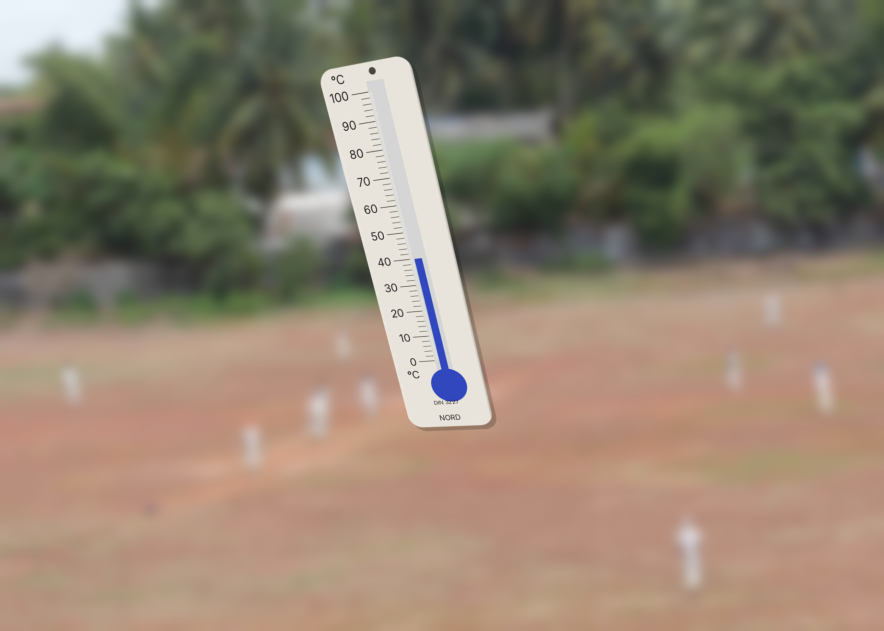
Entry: 40 °C
